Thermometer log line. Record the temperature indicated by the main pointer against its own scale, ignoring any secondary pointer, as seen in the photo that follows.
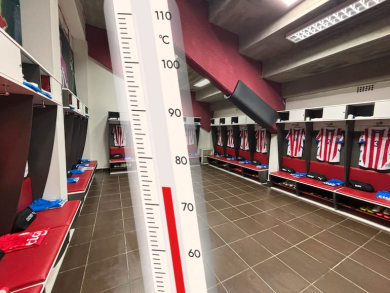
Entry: 74 °C
